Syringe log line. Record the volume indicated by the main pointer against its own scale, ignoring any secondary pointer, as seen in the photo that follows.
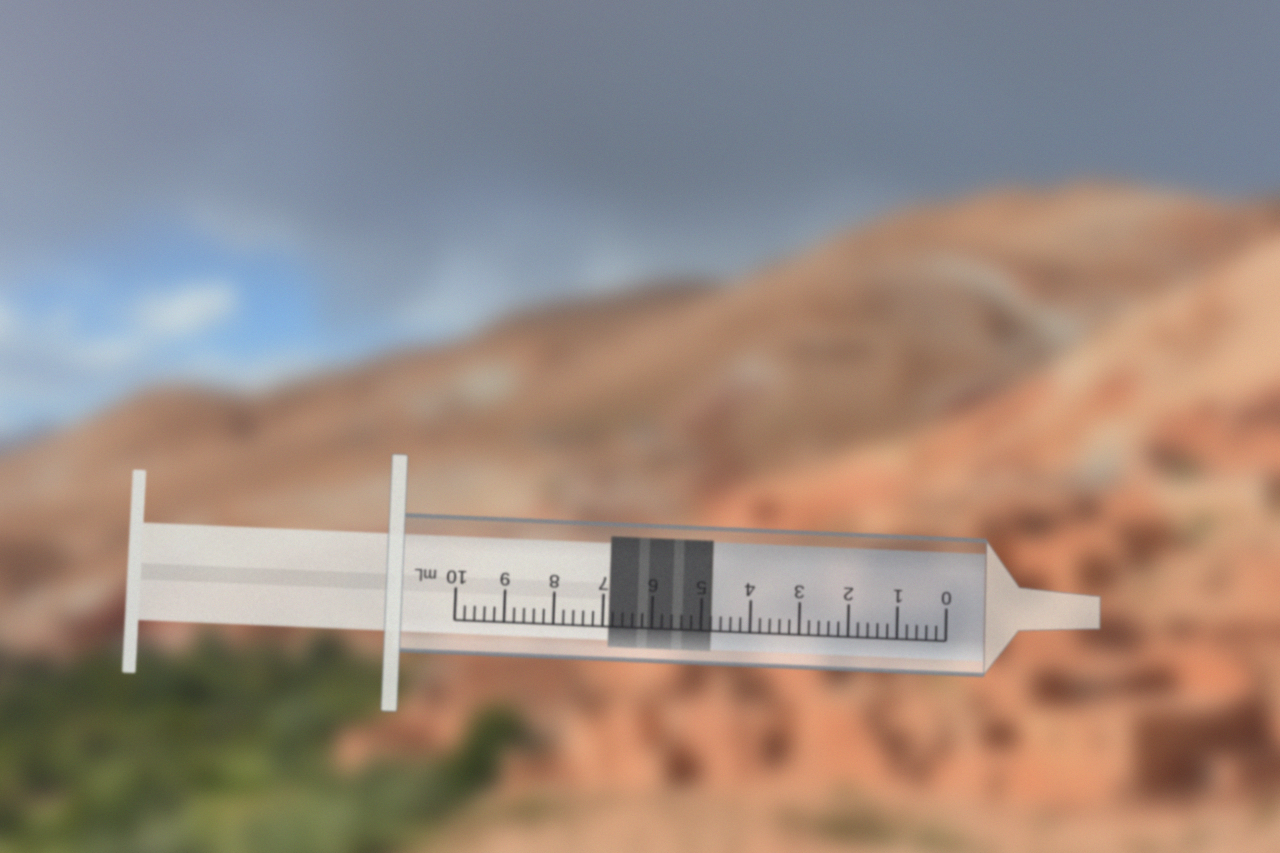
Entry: 4.8 mL
